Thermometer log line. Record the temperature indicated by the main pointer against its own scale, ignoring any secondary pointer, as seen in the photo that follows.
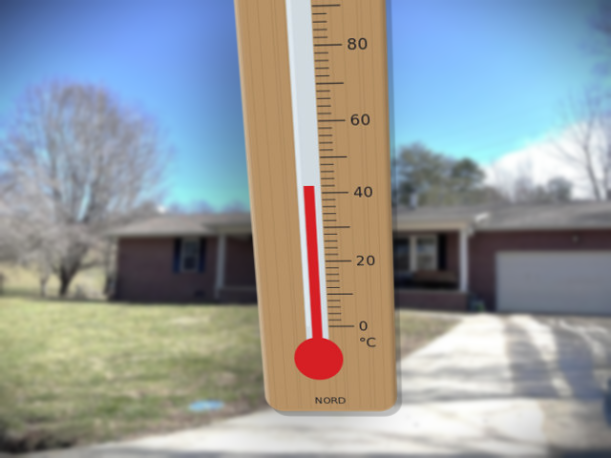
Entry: 42 °C
